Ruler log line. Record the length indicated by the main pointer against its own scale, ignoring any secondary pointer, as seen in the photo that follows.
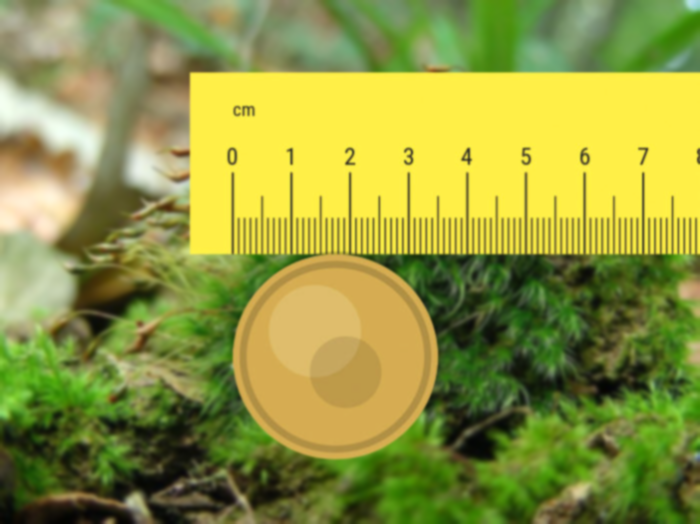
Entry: 3.5 cm
